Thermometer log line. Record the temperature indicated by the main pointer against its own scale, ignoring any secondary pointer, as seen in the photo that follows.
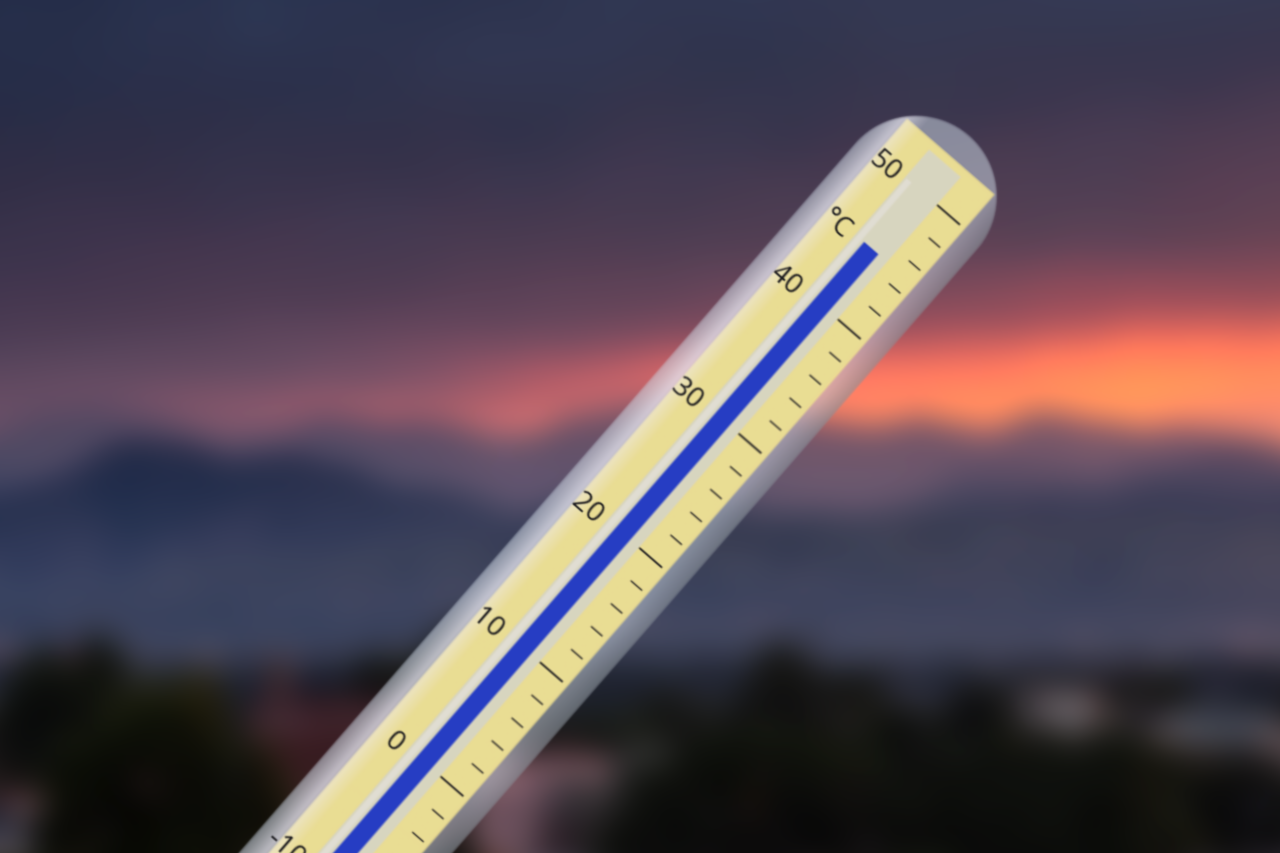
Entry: 45 °C
